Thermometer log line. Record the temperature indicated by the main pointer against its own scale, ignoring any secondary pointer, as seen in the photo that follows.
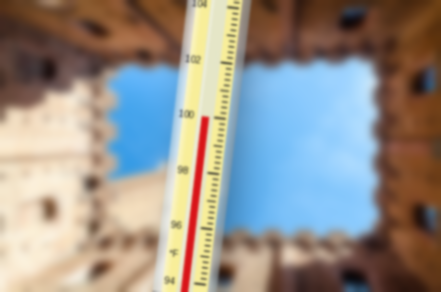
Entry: 100 °F
